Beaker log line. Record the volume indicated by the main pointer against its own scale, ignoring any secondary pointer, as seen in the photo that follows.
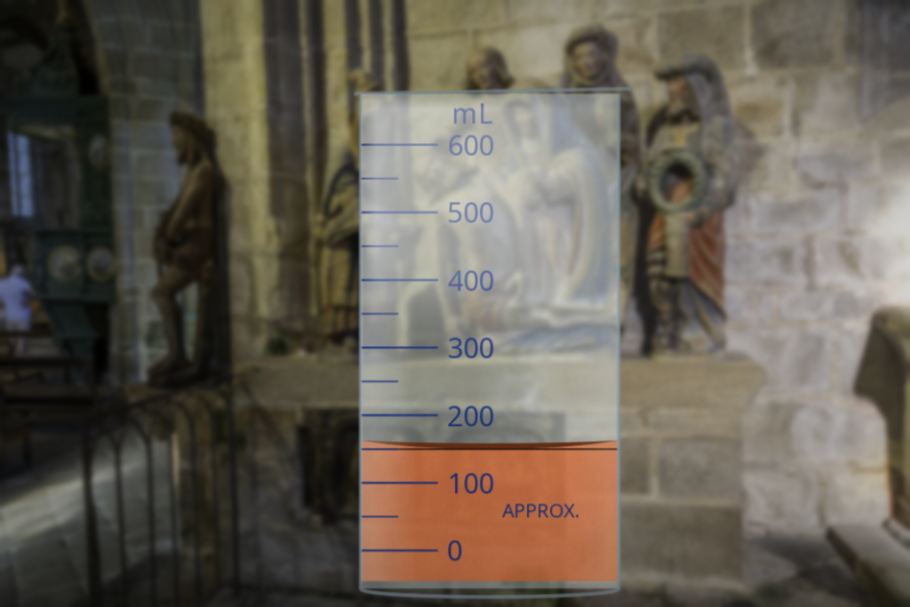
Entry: 150 mL
